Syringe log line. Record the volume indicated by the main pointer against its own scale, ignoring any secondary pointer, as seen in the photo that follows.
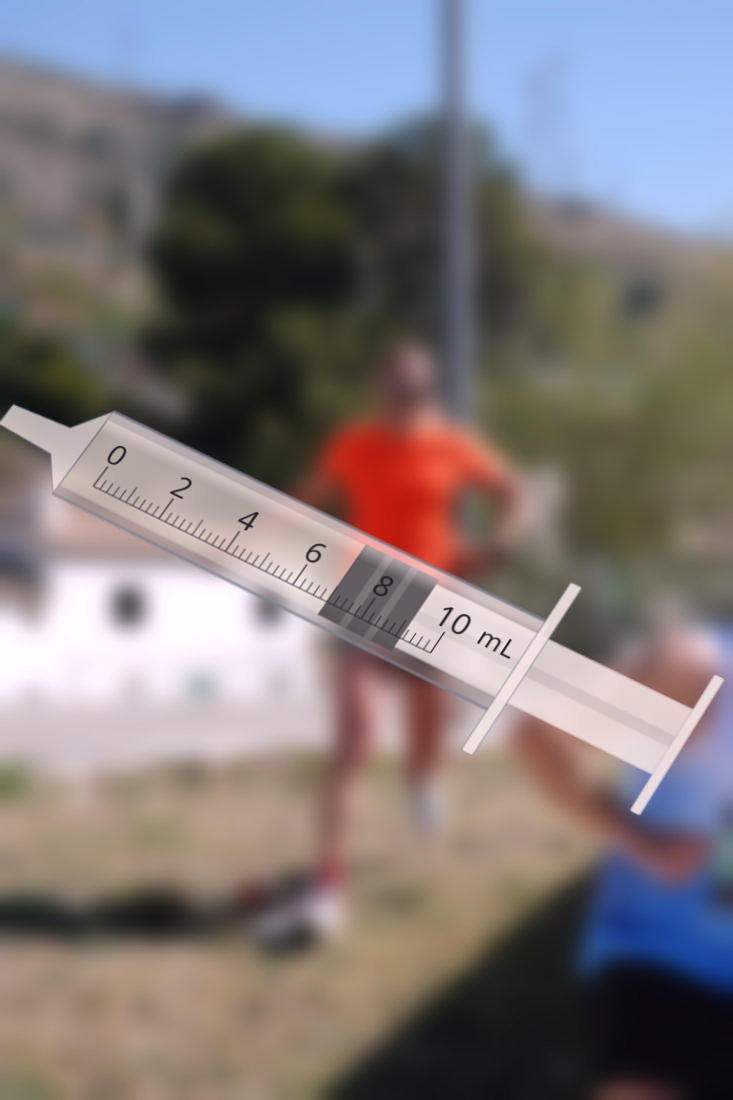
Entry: 7 mL
